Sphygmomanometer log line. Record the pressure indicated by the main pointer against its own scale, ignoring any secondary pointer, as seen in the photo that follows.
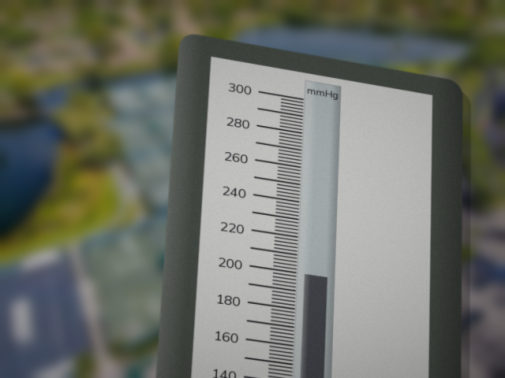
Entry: 200 mmHg
